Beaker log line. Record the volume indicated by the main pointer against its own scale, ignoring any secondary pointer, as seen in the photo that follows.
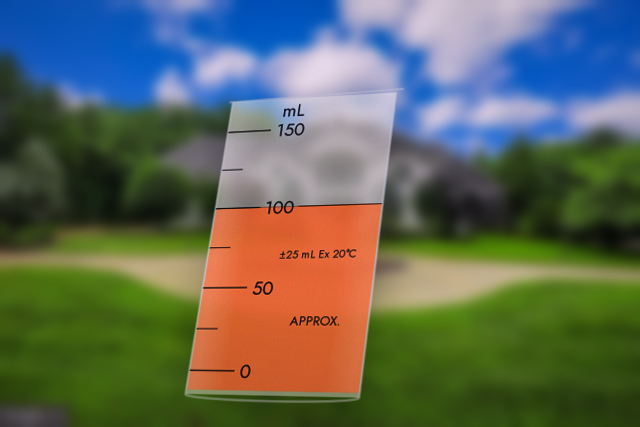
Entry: 100 mL
